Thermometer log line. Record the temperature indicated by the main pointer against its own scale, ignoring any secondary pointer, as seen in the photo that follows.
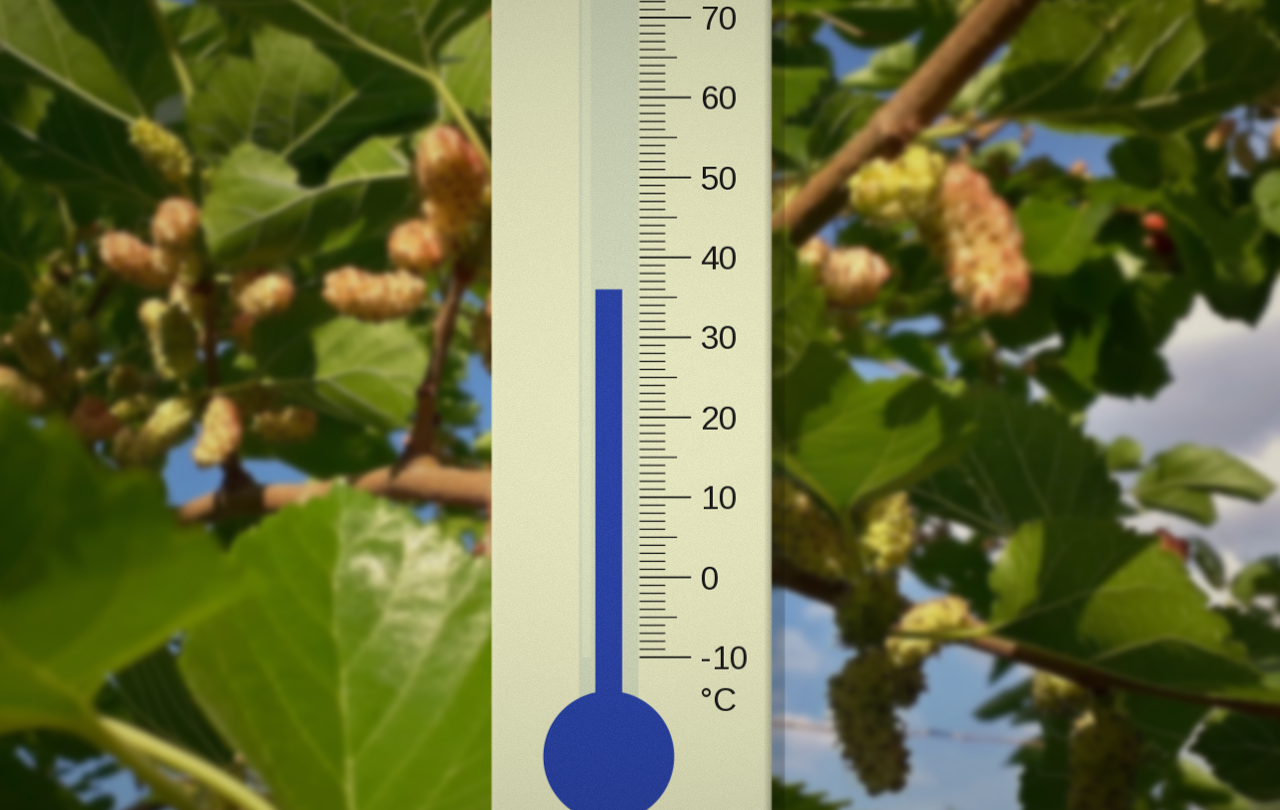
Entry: 36 °C
